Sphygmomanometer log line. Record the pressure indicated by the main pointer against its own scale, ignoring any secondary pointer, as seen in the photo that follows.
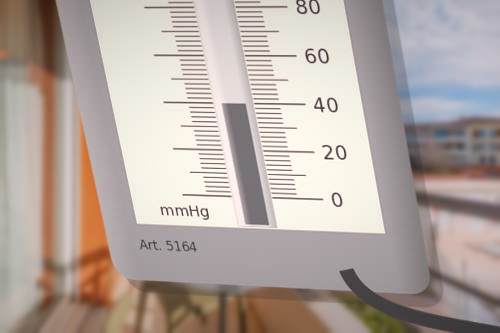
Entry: 40 mmHg
